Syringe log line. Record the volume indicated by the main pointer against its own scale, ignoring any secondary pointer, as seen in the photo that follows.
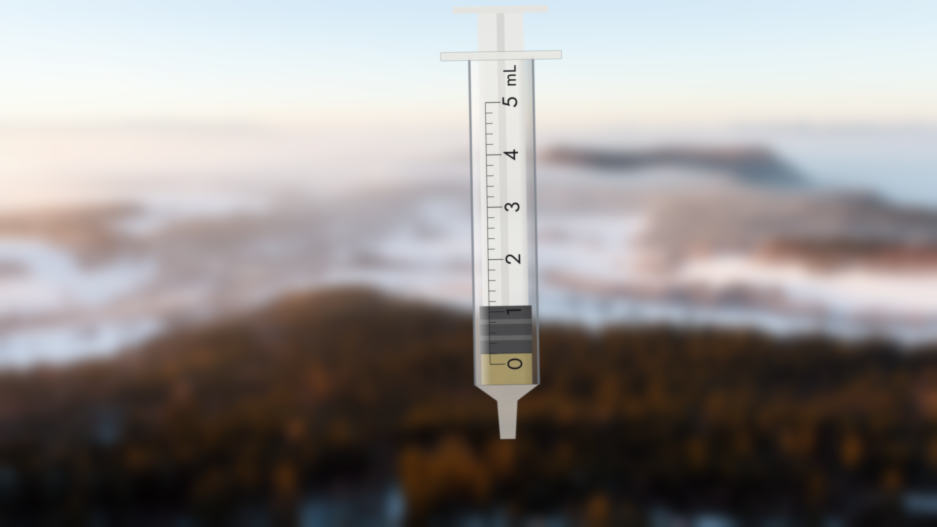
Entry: 0.2 mL
